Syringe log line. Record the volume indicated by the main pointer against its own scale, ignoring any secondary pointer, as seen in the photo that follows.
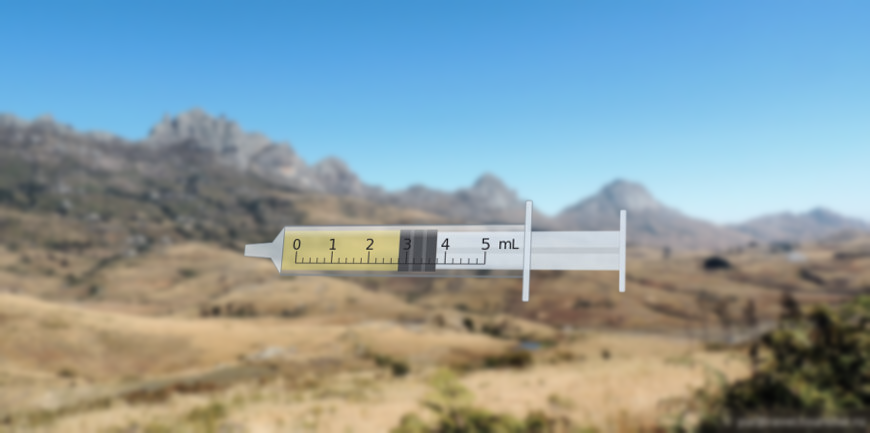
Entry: 2.8 mL
